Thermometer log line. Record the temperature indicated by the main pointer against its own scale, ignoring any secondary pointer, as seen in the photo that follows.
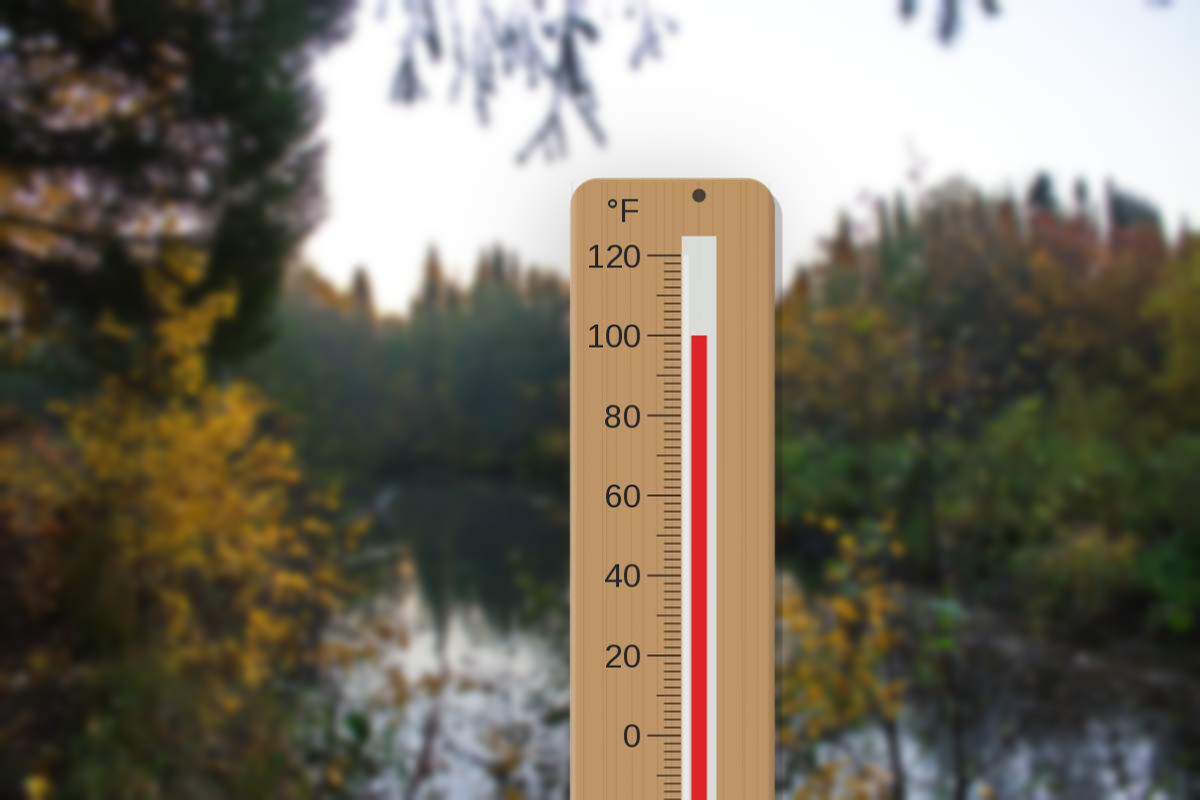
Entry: 100 °F
